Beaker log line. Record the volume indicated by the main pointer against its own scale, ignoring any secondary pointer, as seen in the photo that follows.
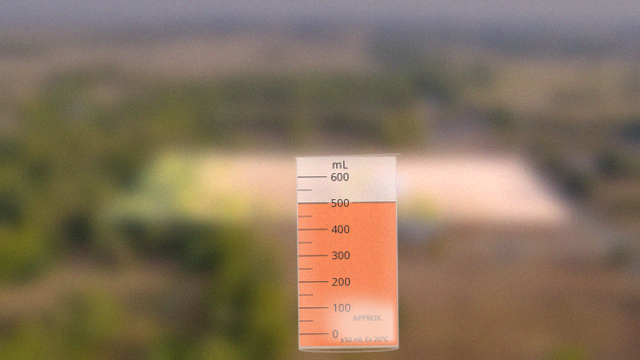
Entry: 500 mL
